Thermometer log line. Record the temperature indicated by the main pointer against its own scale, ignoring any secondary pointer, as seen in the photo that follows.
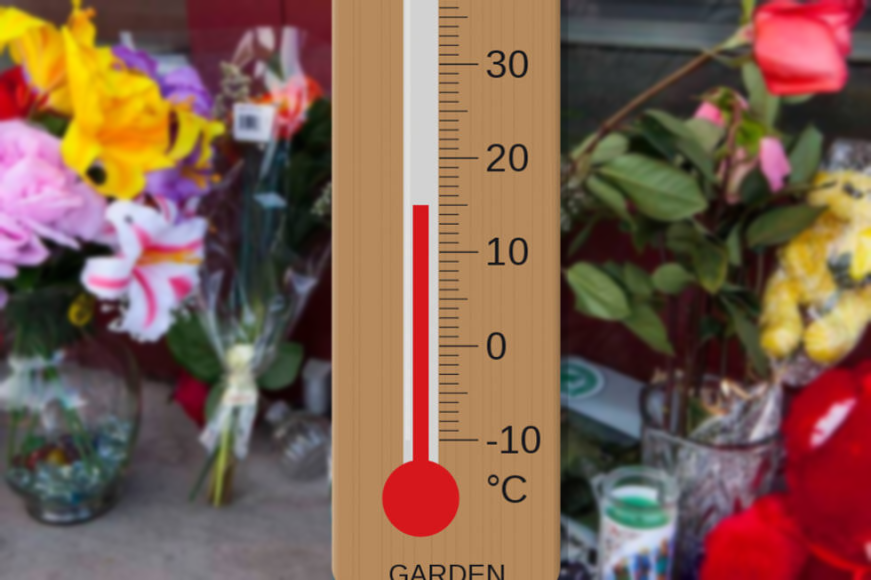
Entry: 15 °C
